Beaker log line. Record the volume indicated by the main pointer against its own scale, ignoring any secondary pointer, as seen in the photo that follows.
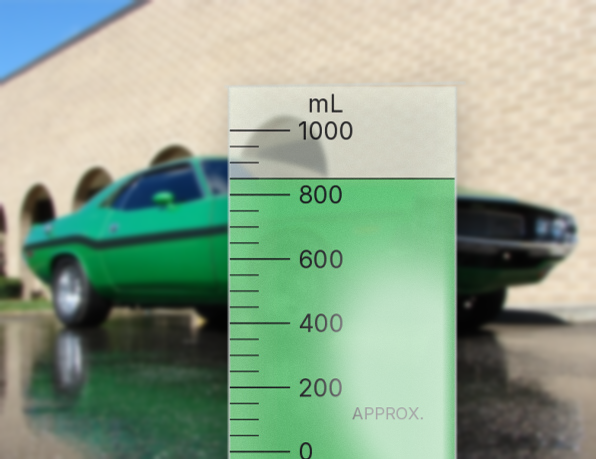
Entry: 850 mL
